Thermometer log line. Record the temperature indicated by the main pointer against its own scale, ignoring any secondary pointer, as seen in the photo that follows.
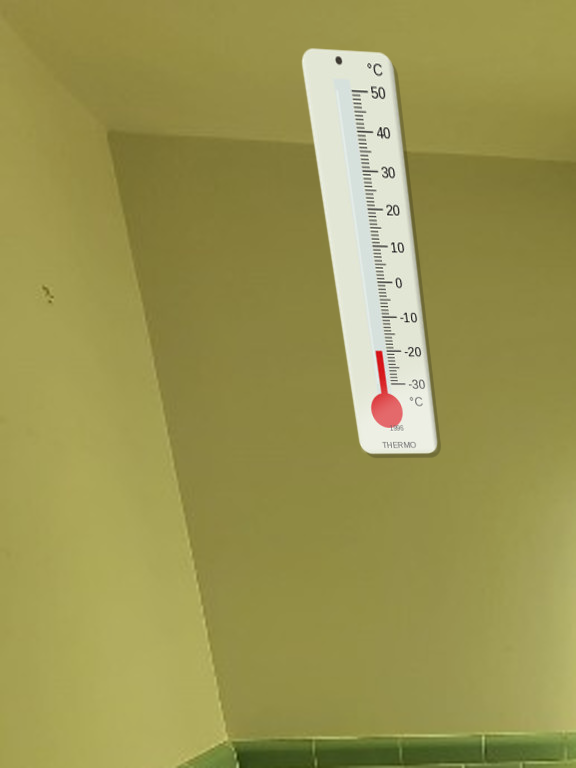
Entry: -20 °C
